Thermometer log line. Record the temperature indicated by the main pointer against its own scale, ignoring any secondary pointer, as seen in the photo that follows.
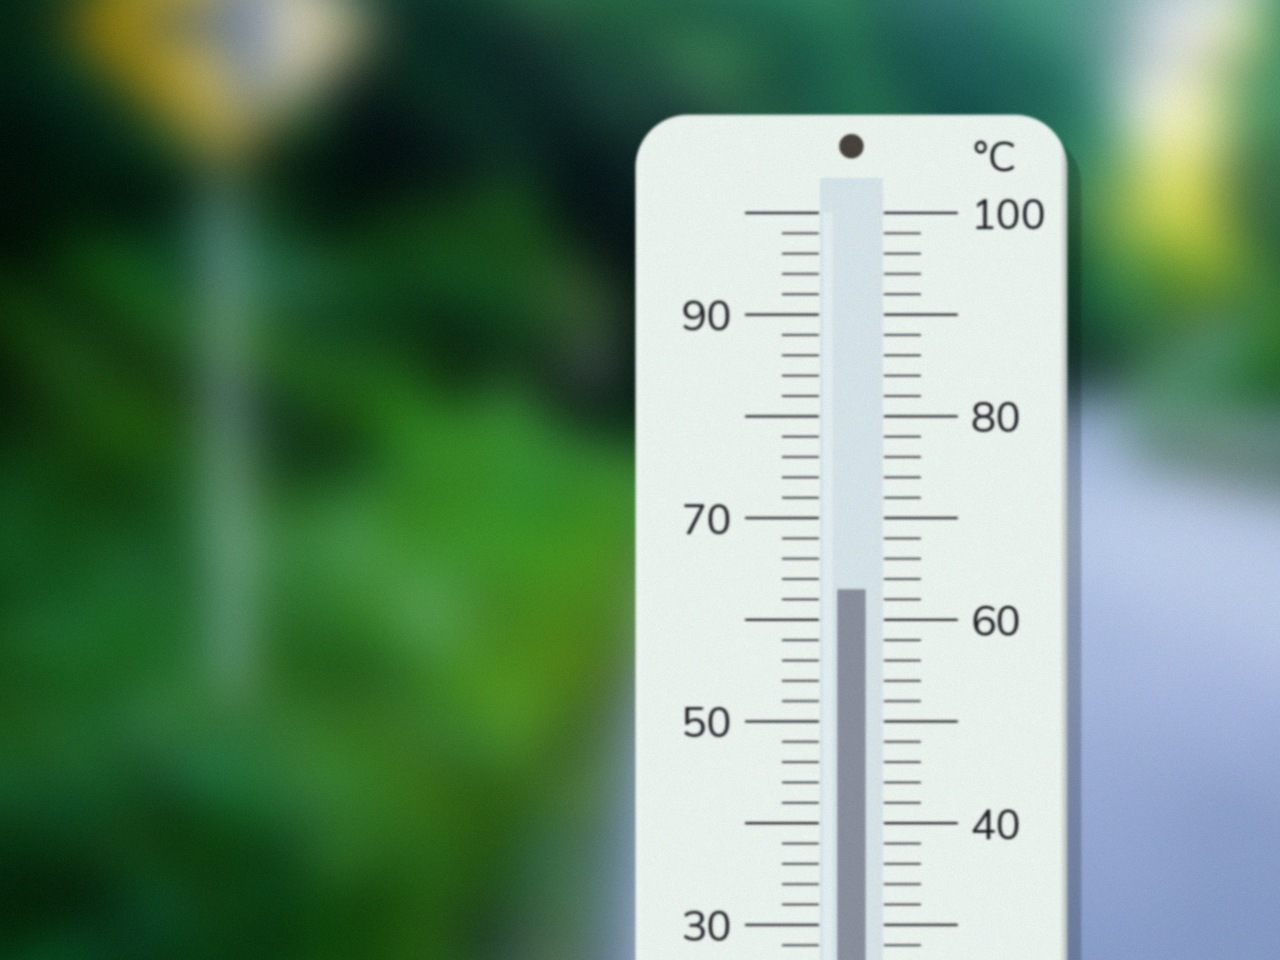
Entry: 63 °C
